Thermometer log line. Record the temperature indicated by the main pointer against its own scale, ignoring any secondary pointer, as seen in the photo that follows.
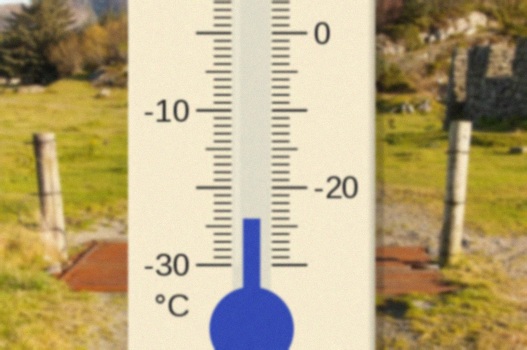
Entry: -24 °C
